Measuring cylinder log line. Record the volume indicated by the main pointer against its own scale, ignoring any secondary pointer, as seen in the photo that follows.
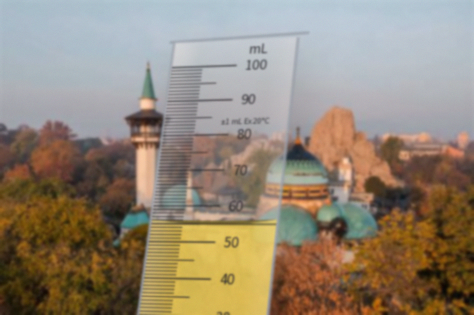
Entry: 55 mL
